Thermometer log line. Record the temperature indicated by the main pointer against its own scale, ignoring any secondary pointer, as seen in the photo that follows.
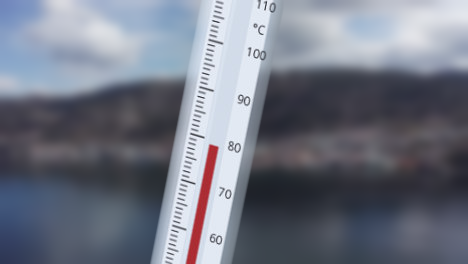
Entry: 79 °C
